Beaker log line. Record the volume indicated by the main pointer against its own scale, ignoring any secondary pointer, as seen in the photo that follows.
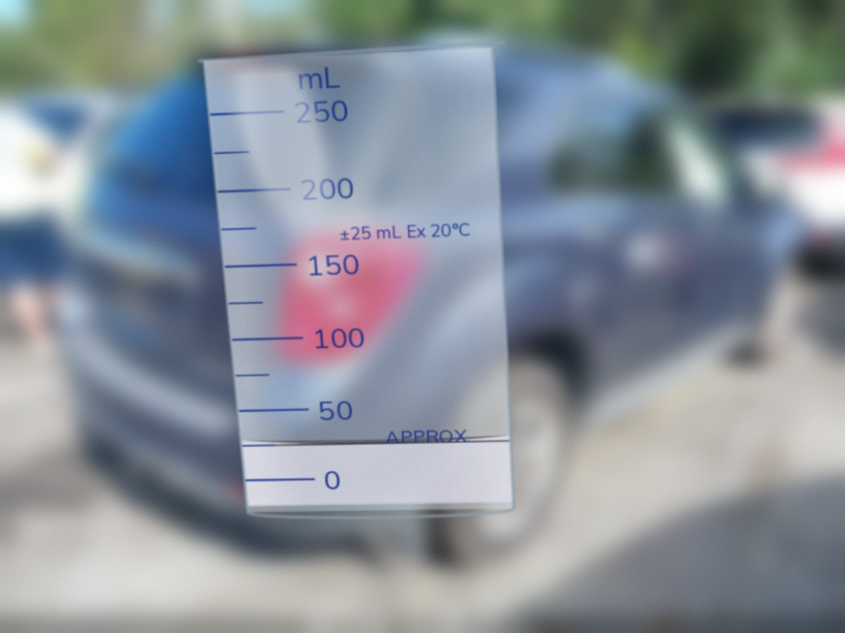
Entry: 25 mL
